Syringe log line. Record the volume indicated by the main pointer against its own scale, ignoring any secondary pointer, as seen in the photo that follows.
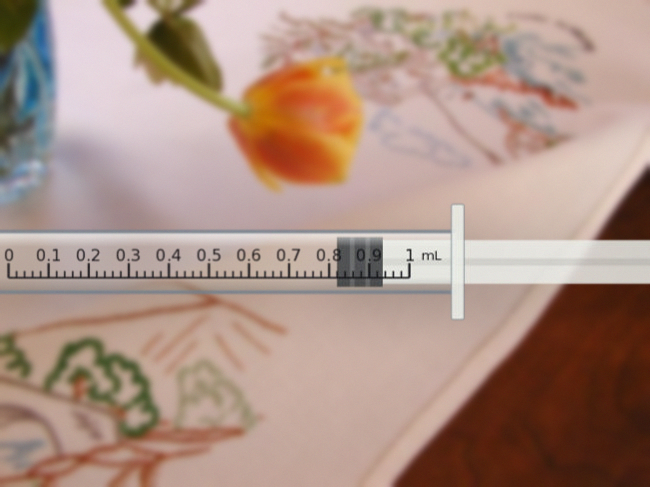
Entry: 0.82 mL
